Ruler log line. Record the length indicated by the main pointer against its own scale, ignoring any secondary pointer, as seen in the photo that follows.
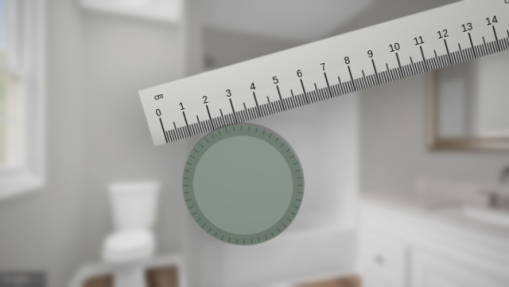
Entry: 5 cm
